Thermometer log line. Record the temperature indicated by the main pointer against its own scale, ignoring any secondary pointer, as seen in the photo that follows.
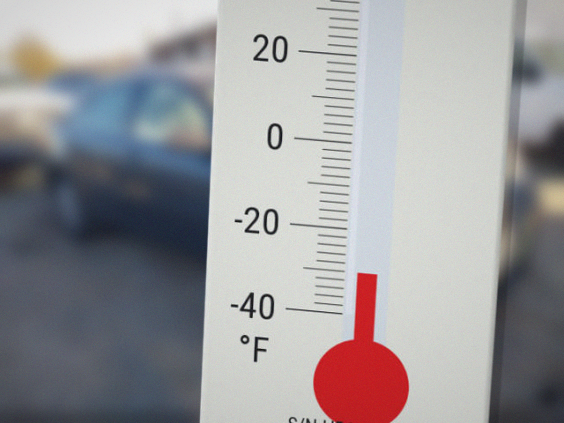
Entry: -30 °F
